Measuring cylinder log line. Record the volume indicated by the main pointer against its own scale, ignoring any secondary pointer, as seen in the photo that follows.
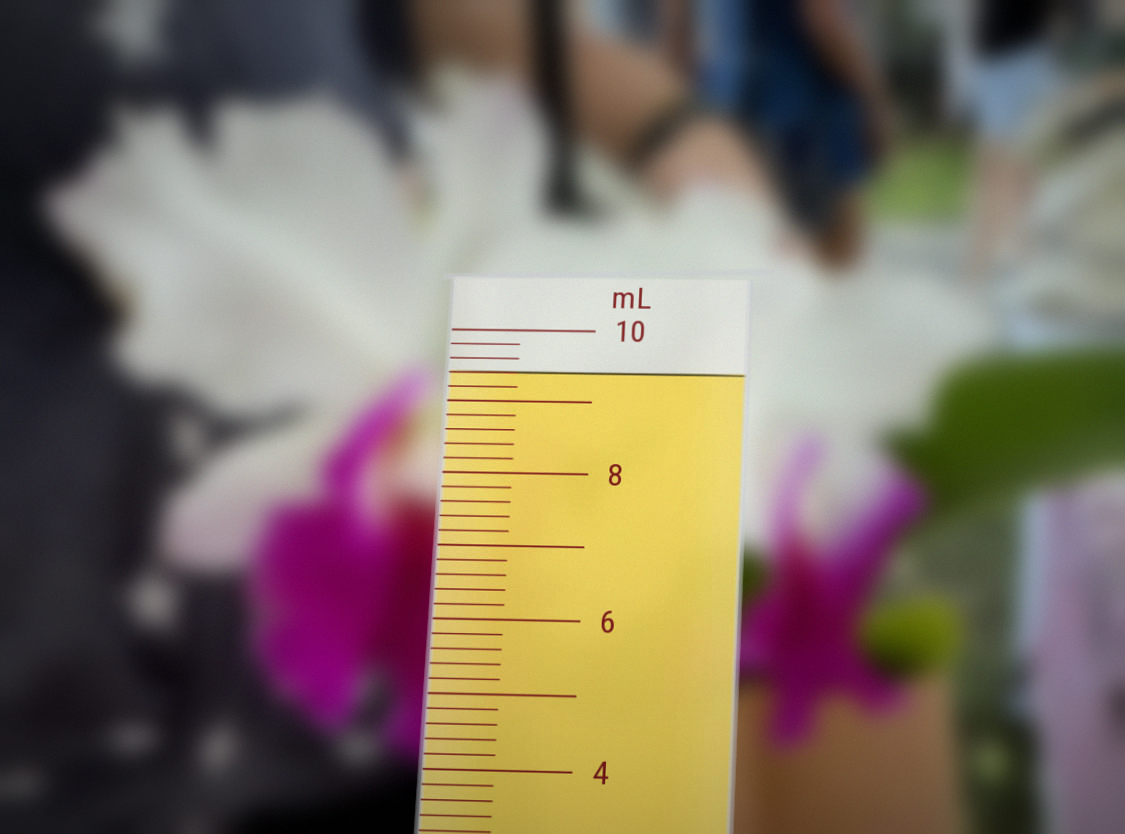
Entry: 9.4 mL
